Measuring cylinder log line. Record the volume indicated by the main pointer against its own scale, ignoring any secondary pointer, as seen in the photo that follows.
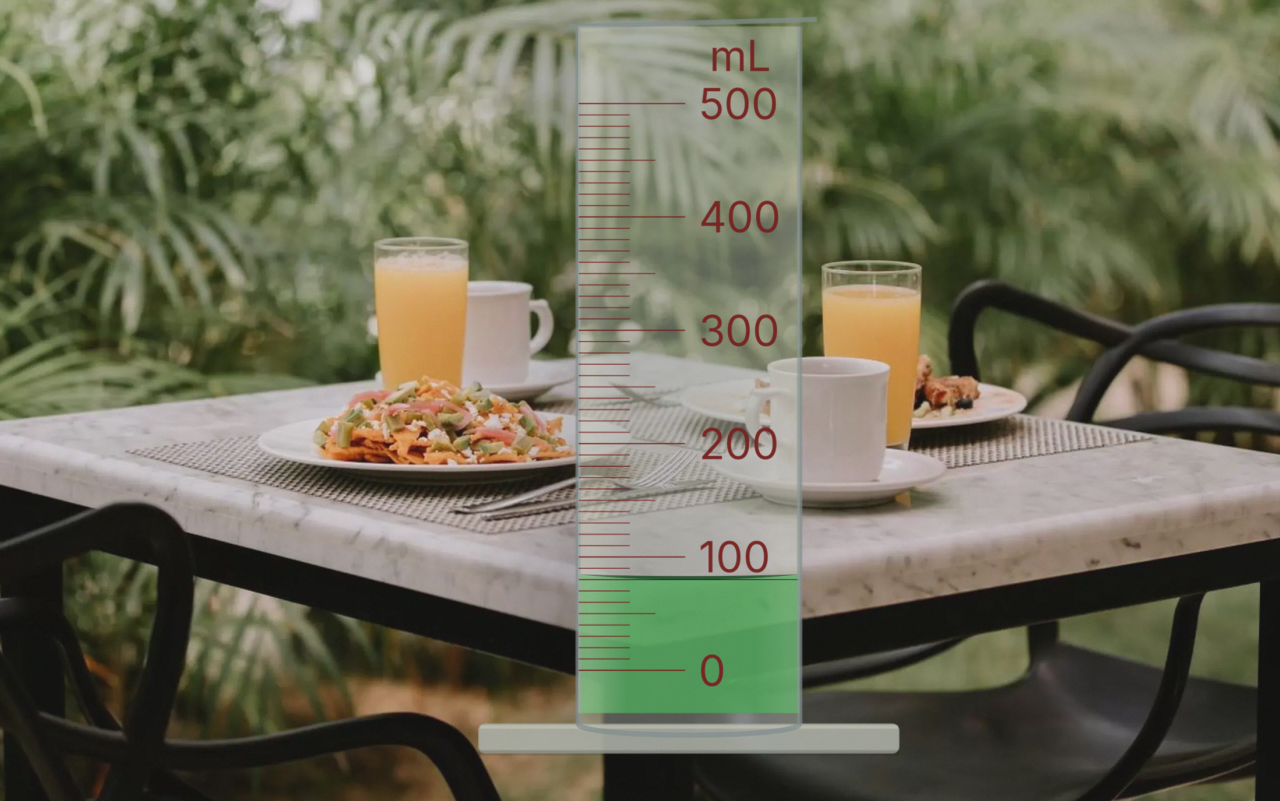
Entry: 80 mL
